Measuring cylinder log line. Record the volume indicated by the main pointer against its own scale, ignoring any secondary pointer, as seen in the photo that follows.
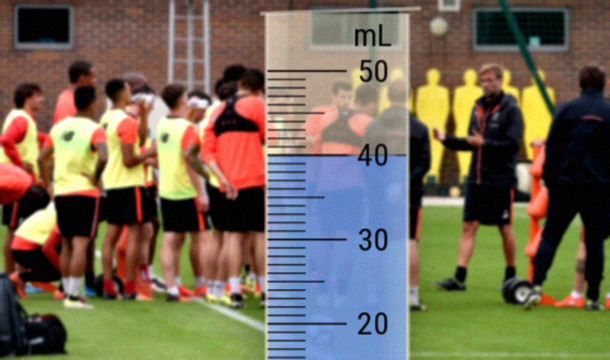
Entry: 40 mL
